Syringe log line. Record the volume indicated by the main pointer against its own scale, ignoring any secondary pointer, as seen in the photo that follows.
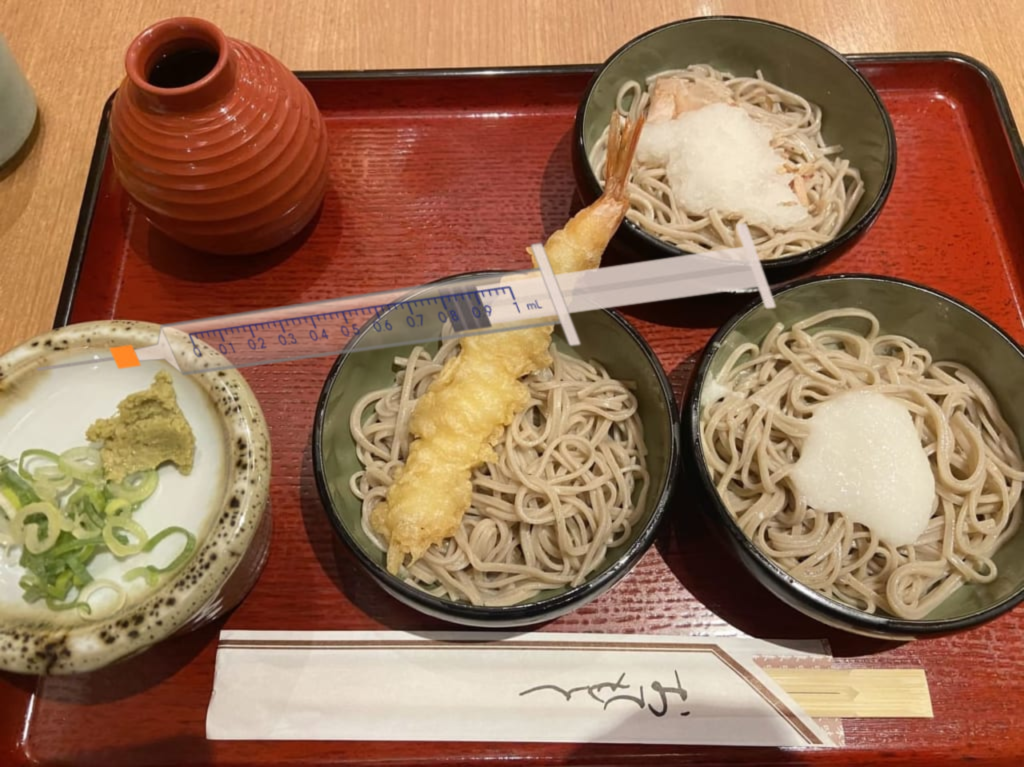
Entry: 0.8 mL
